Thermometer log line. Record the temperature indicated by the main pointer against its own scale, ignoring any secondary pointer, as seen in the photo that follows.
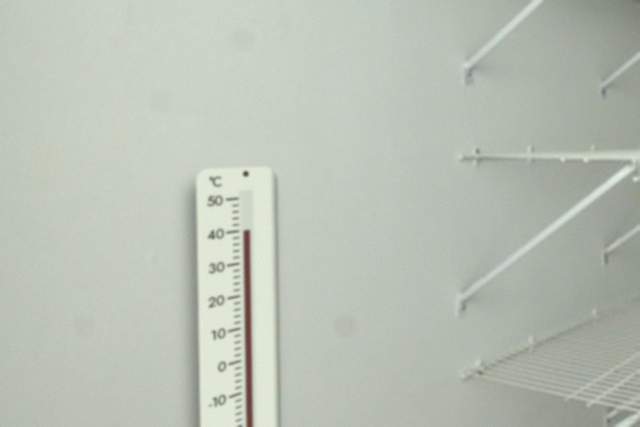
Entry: 40 °C
